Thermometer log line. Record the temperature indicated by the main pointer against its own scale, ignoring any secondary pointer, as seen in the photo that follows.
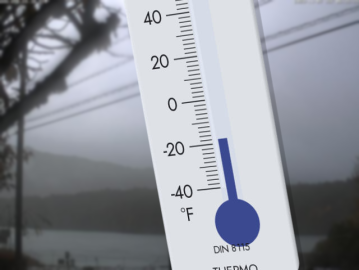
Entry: -18 °F
